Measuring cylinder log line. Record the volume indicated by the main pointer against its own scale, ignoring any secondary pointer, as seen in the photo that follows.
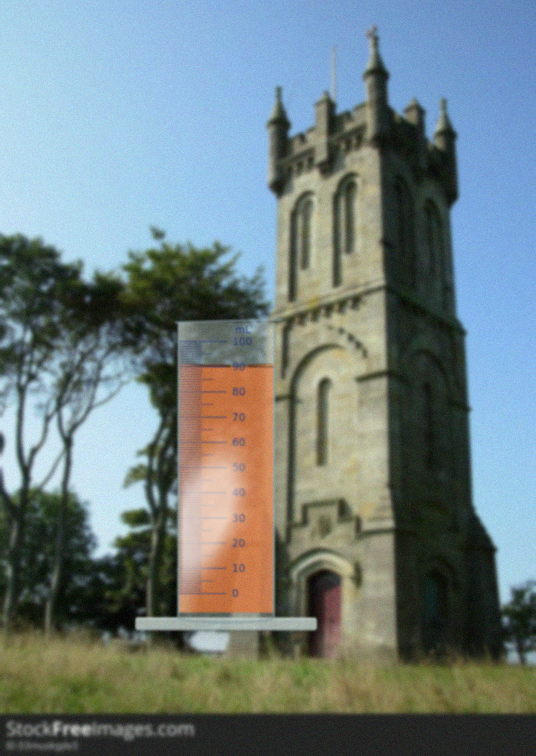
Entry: 90 mL
